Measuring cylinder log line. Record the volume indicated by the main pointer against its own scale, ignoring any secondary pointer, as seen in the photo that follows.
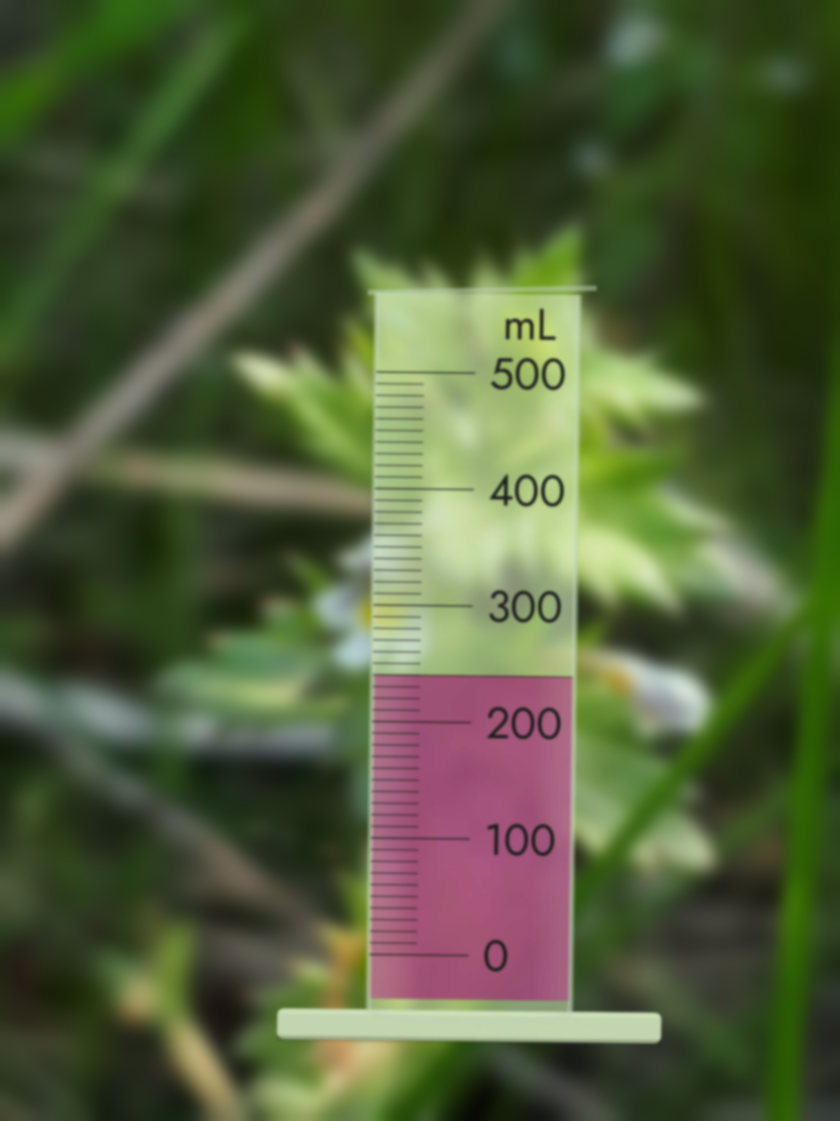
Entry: 240 mL
